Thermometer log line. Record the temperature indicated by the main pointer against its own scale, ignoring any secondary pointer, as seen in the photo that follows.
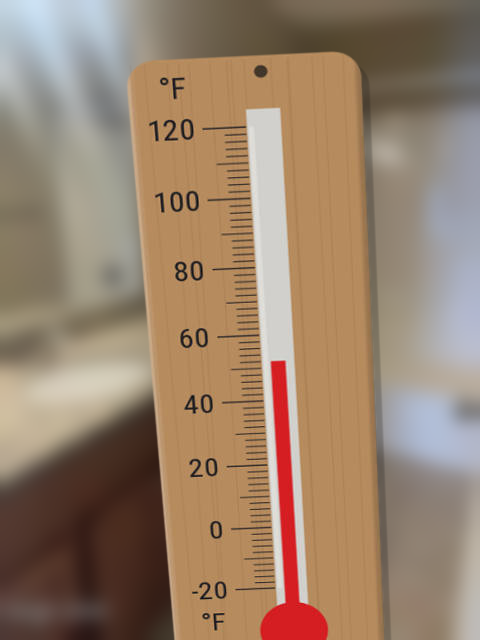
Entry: 52 °F
